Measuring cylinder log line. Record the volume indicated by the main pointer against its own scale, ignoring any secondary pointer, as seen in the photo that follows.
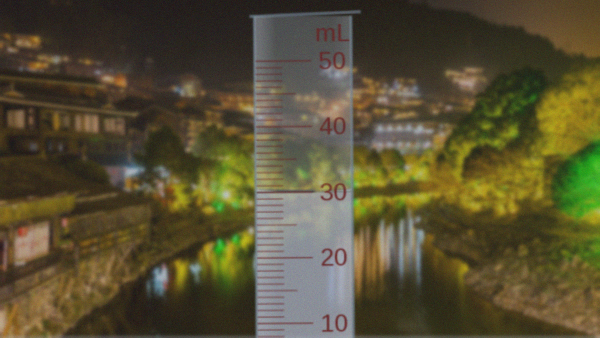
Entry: 30 mL
